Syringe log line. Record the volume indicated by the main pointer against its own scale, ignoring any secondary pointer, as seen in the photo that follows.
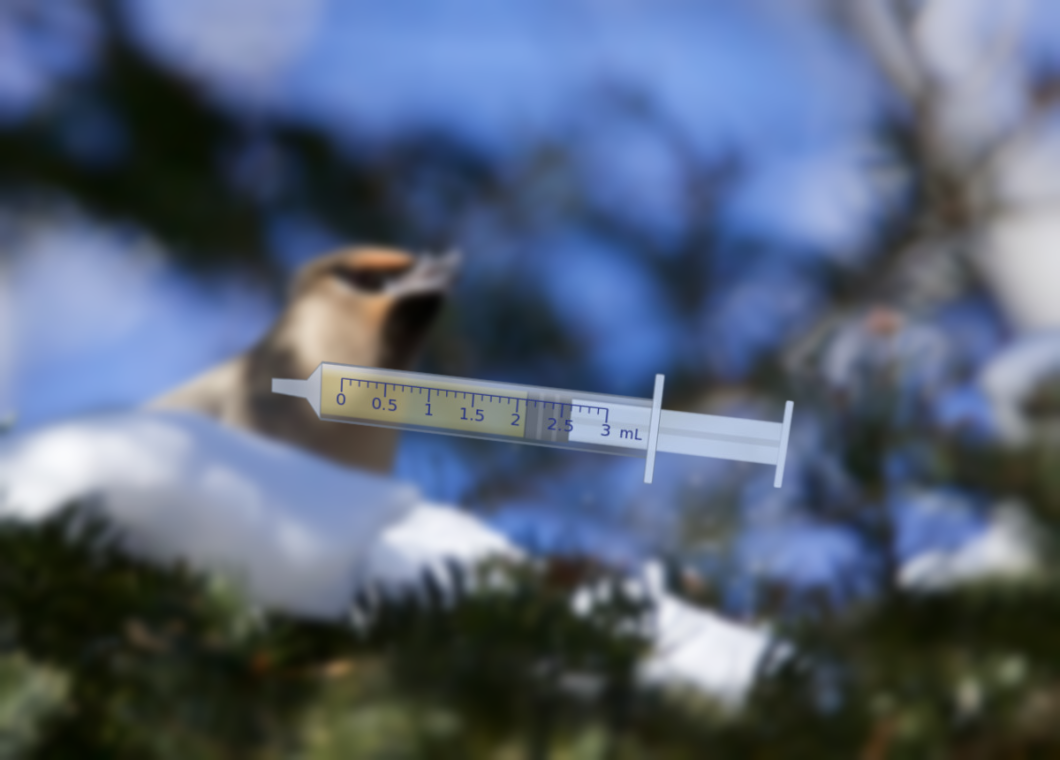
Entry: 2.1 mL
